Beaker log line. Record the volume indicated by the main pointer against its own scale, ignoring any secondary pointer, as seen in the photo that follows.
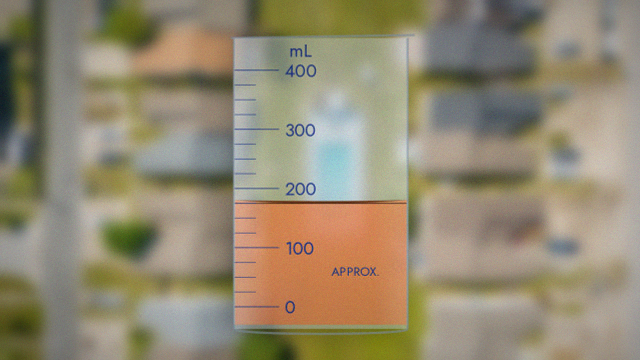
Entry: 175 mL
